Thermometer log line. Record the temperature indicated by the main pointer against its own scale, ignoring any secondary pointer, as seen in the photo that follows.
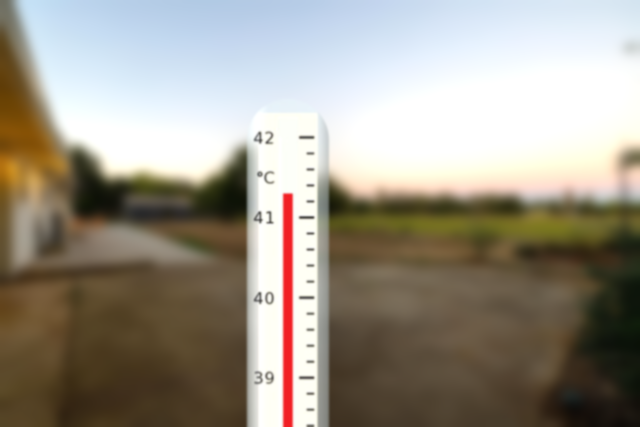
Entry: 41.3 °C
